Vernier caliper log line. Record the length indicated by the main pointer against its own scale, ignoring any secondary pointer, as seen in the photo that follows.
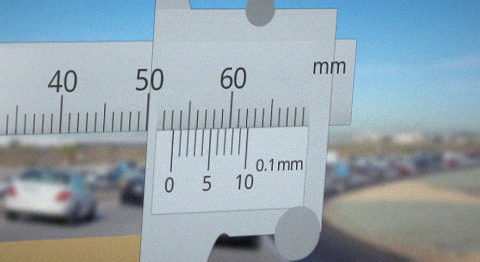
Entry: 53.2 mm
